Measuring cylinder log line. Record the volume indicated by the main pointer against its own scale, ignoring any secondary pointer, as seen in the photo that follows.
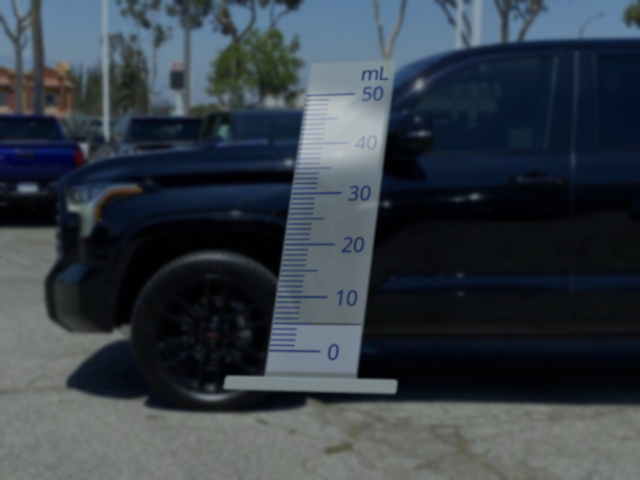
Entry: 5 mL
